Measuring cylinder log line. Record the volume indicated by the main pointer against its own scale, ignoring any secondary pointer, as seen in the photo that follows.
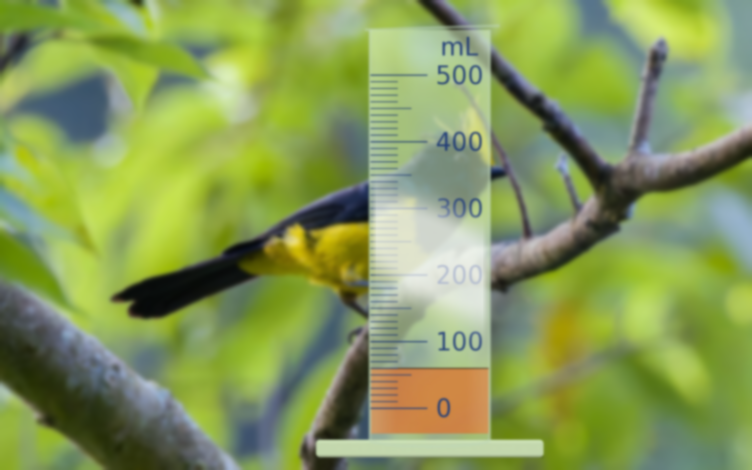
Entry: 60 mL
